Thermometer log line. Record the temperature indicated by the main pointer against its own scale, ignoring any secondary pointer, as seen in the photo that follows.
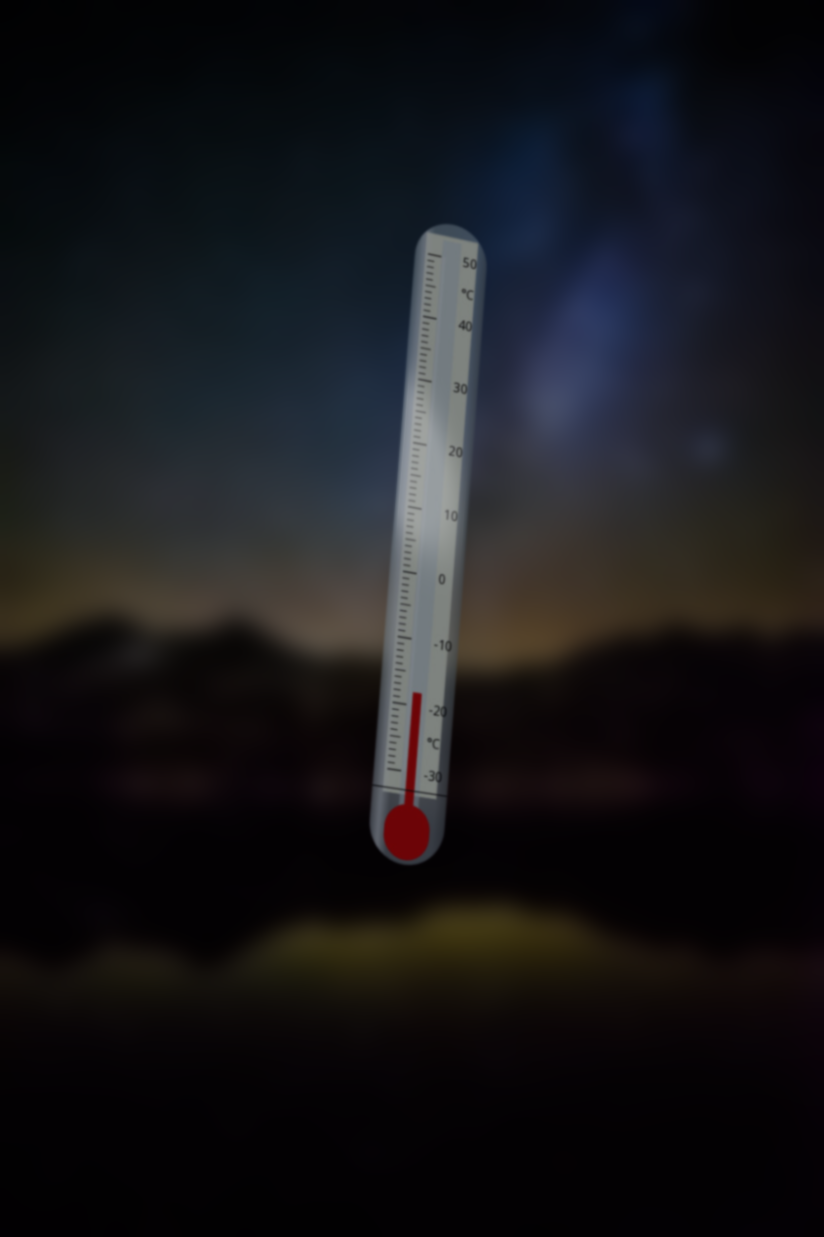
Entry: -18 °C
